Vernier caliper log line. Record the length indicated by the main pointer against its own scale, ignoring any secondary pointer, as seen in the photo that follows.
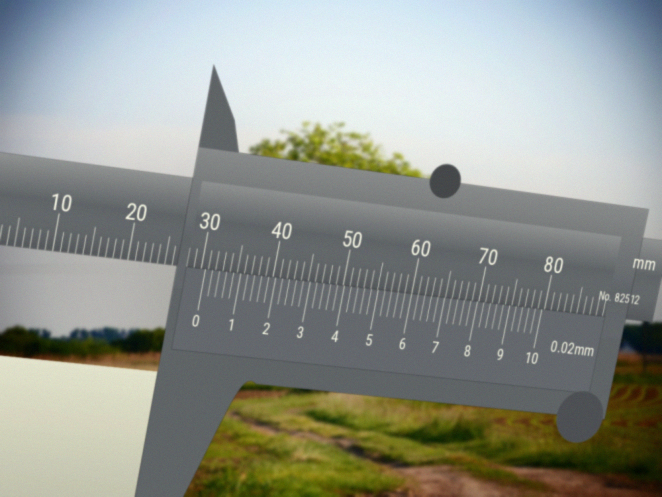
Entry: 30.6 mm
